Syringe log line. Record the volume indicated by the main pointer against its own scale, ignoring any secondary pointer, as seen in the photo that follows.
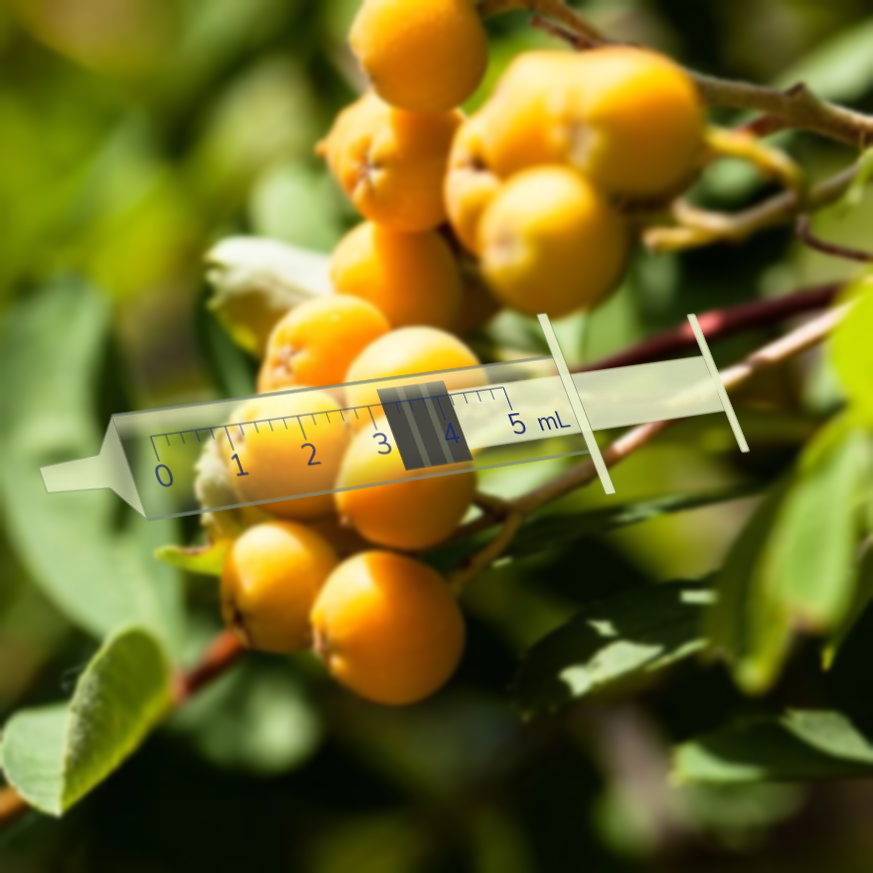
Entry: 3.2 mL
